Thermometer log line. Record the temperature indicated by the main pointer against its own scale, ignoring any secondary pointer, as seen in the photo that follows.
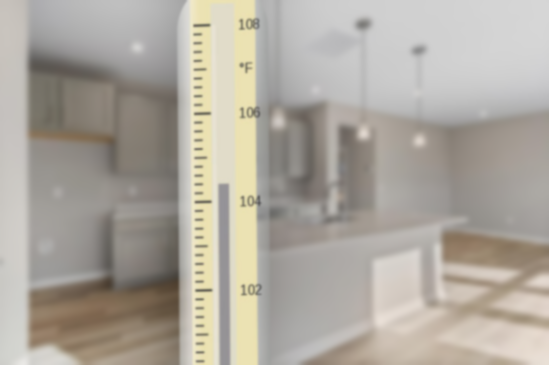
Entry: 104.4 °F
